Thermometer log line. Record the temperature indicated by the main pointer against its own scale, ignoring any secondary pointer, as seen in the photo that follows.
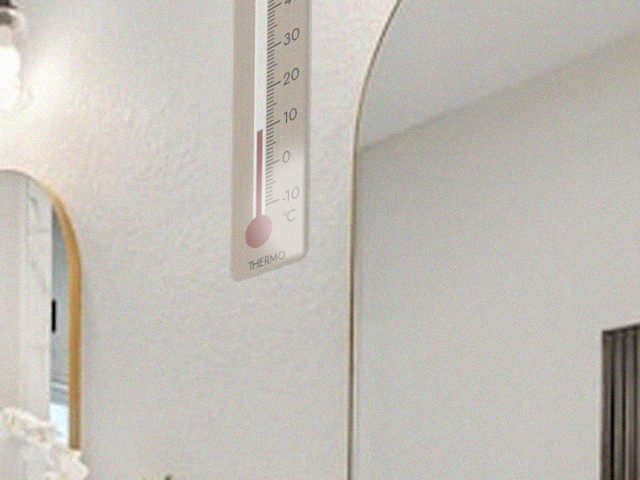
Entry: 10 °C
